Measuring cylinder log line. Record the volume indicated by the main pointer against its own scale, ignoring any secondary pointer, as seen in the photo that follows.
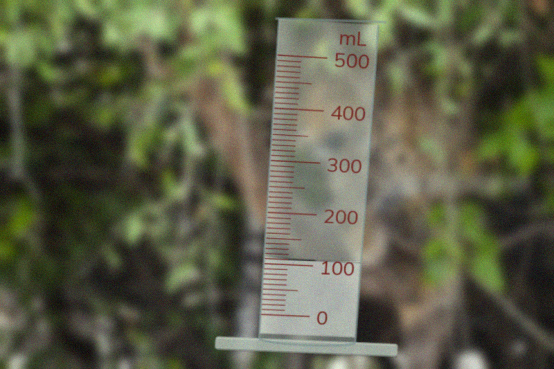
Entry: 110 mL
